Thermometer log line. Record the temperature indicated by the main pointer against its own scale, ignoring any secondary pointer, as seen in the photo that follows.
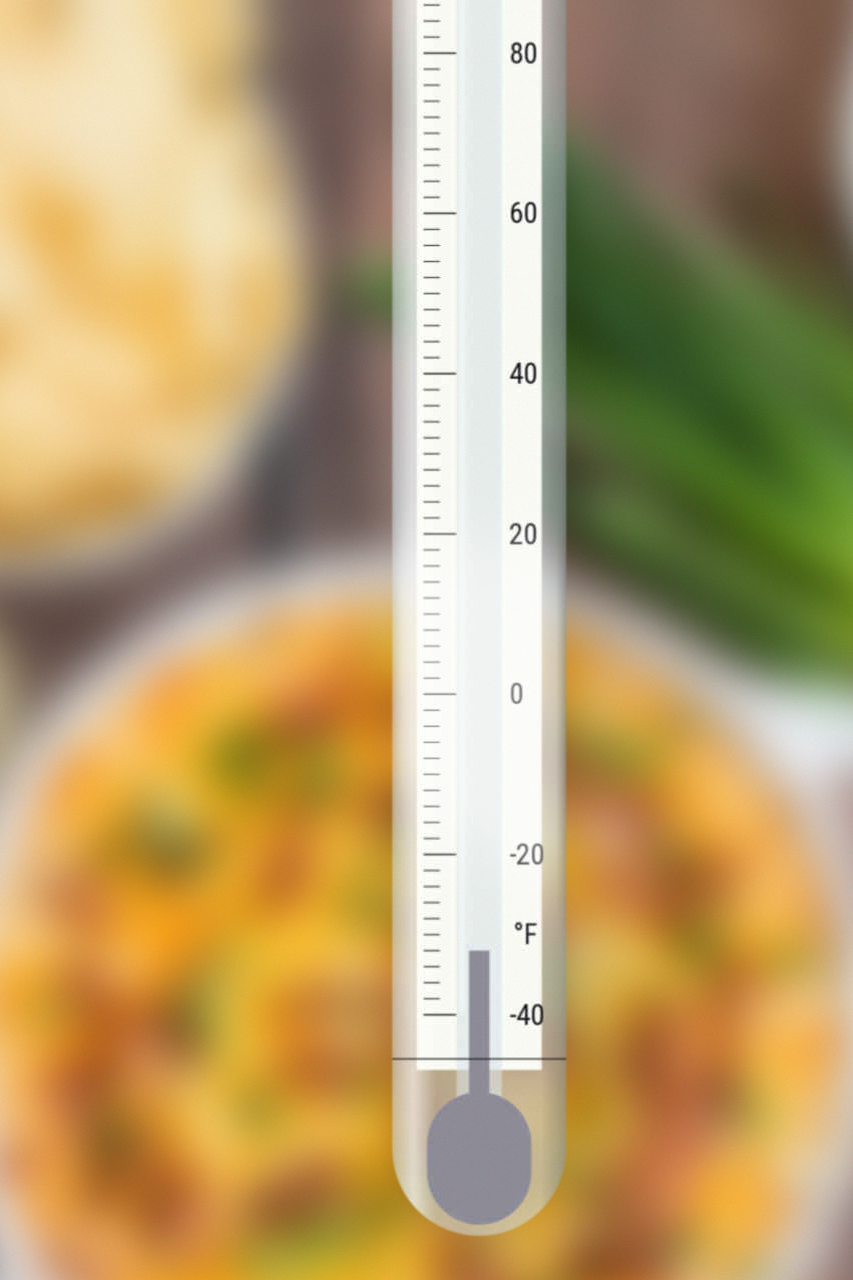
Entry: -32 °F
